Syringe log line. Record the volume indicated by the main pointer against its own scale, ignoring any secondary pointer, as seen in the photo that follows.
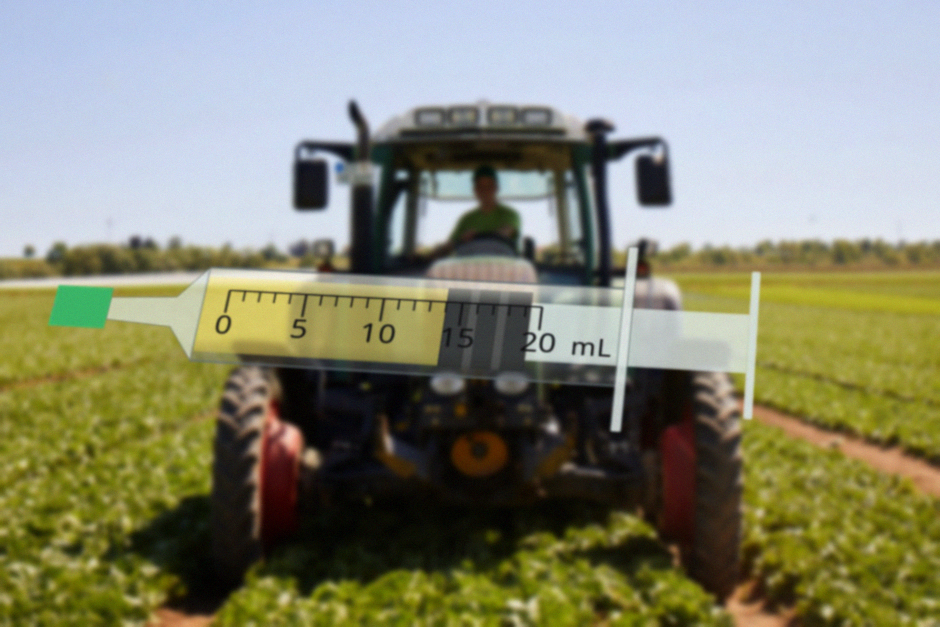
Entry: 14 mL
